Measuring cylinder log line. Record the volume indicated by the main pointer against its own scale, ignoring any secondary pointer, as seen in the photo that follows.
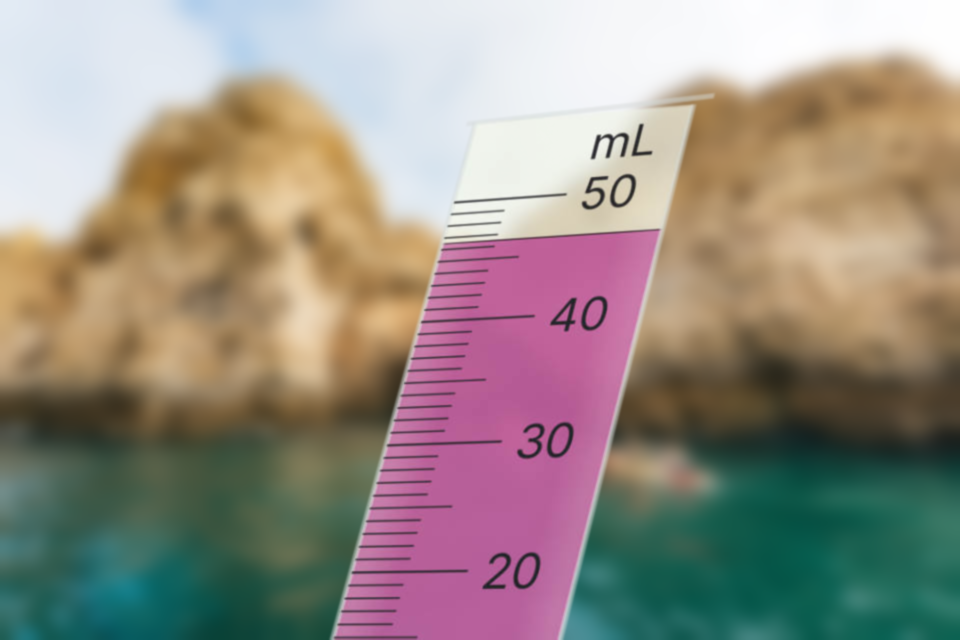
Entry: 46.5 mL
